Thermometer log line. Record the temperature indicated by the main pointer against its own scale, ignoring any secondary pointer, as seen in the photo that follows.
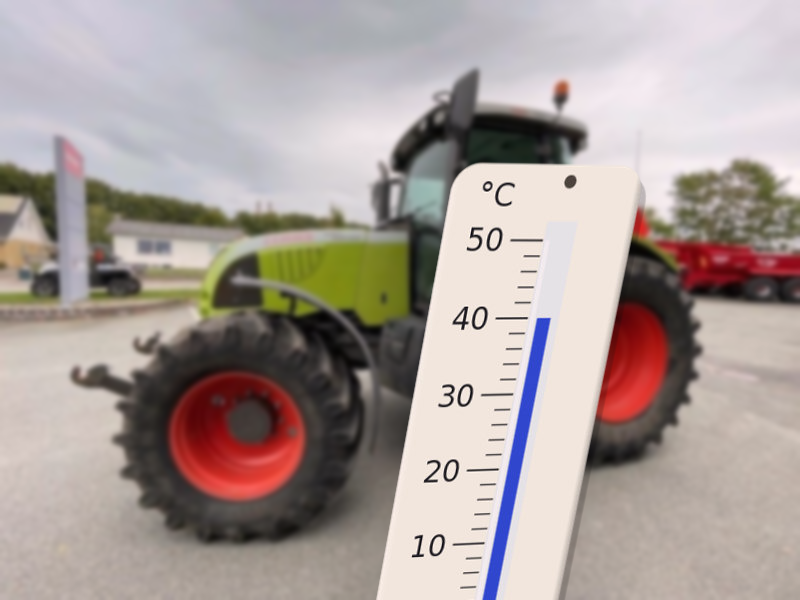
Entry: 40 °C
